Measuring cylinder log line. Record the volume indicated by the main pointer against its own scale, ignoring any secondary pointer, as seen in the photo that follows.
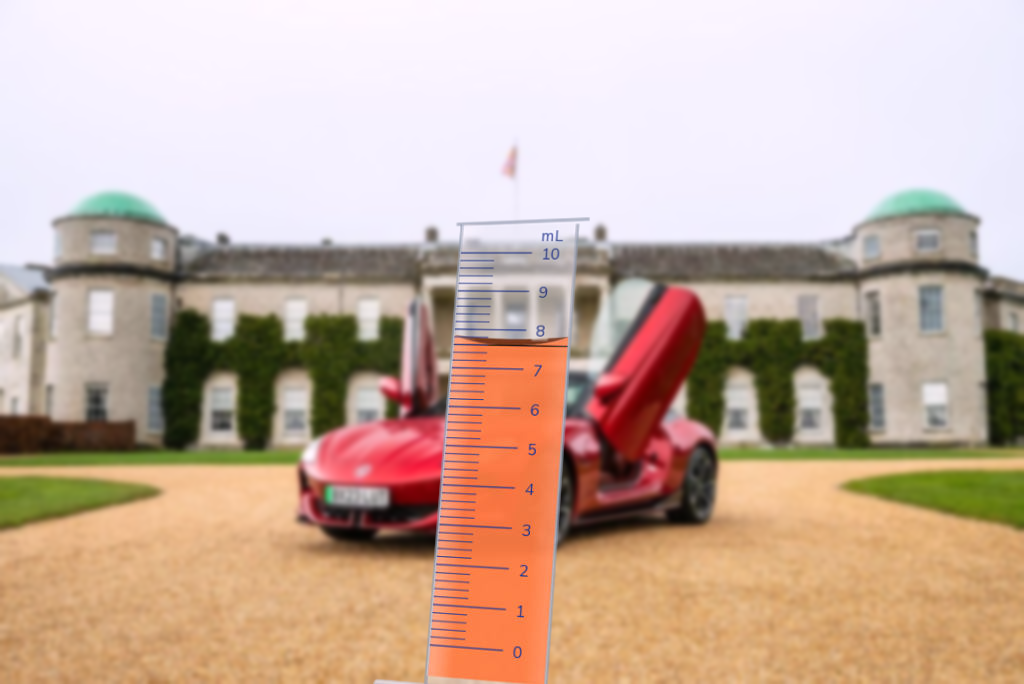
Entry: 7.6 mL
